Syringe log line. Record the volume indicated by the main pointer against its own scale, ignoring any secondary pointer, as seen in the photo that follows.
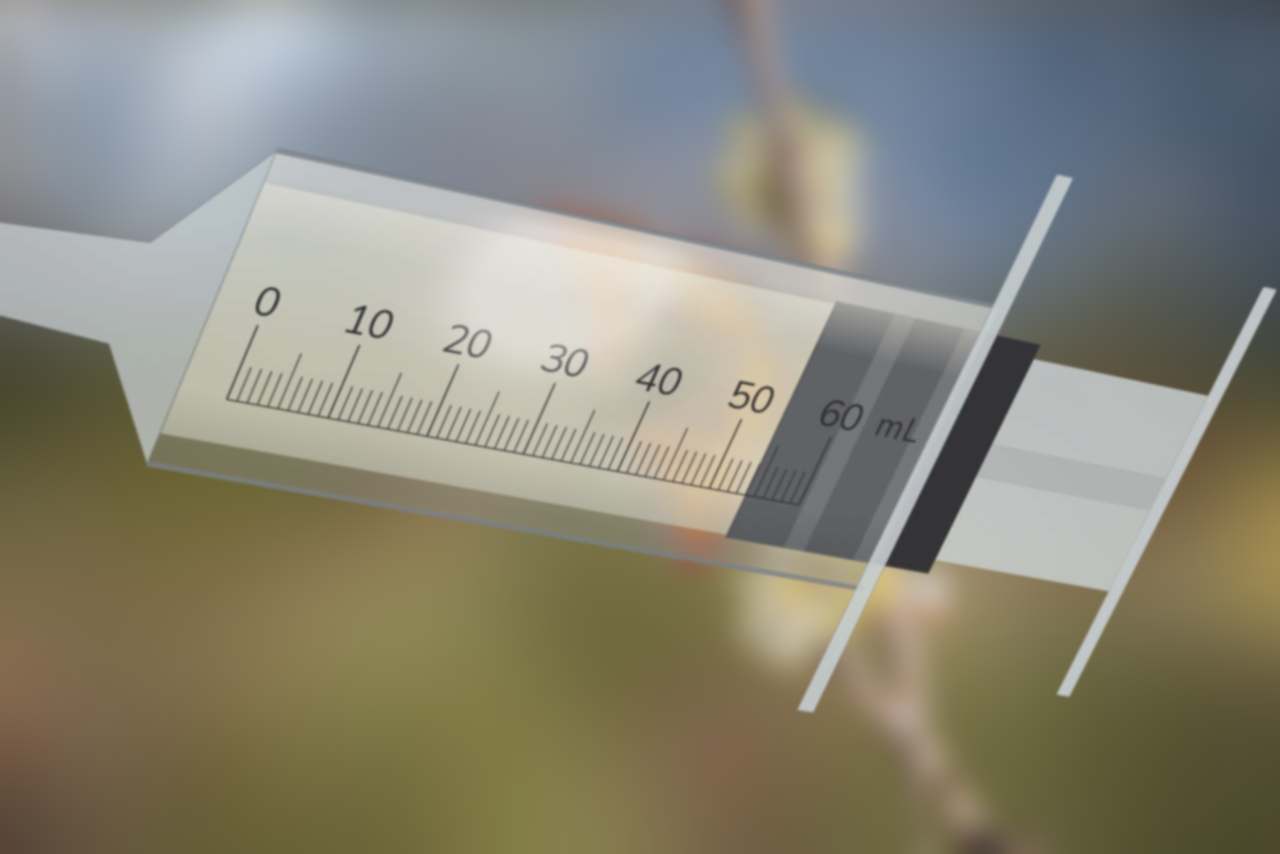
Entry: 54 mL
